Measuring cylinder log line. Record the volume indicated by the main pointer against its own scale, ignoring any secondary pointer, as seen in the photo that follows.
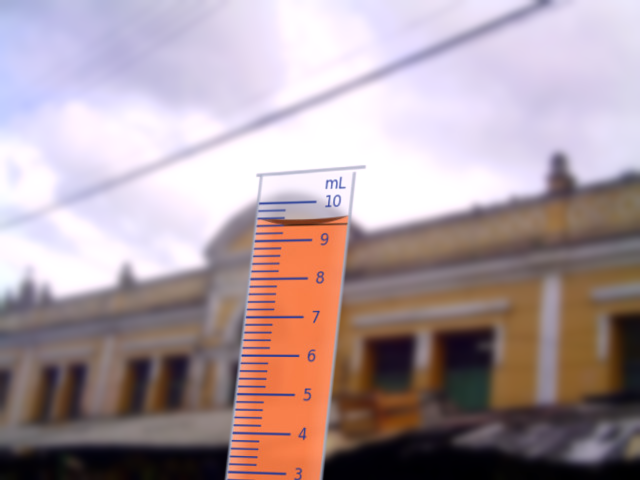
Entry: 9.4 mL
